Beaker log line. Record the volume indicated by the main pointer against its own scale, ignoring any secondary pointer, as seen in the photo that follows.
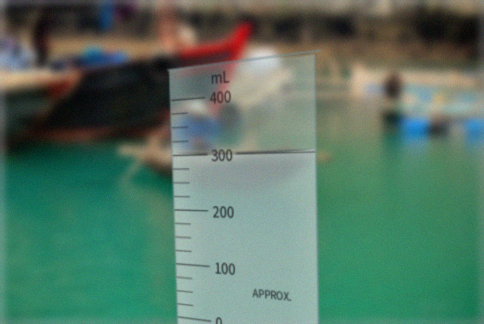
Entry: 300 mL
